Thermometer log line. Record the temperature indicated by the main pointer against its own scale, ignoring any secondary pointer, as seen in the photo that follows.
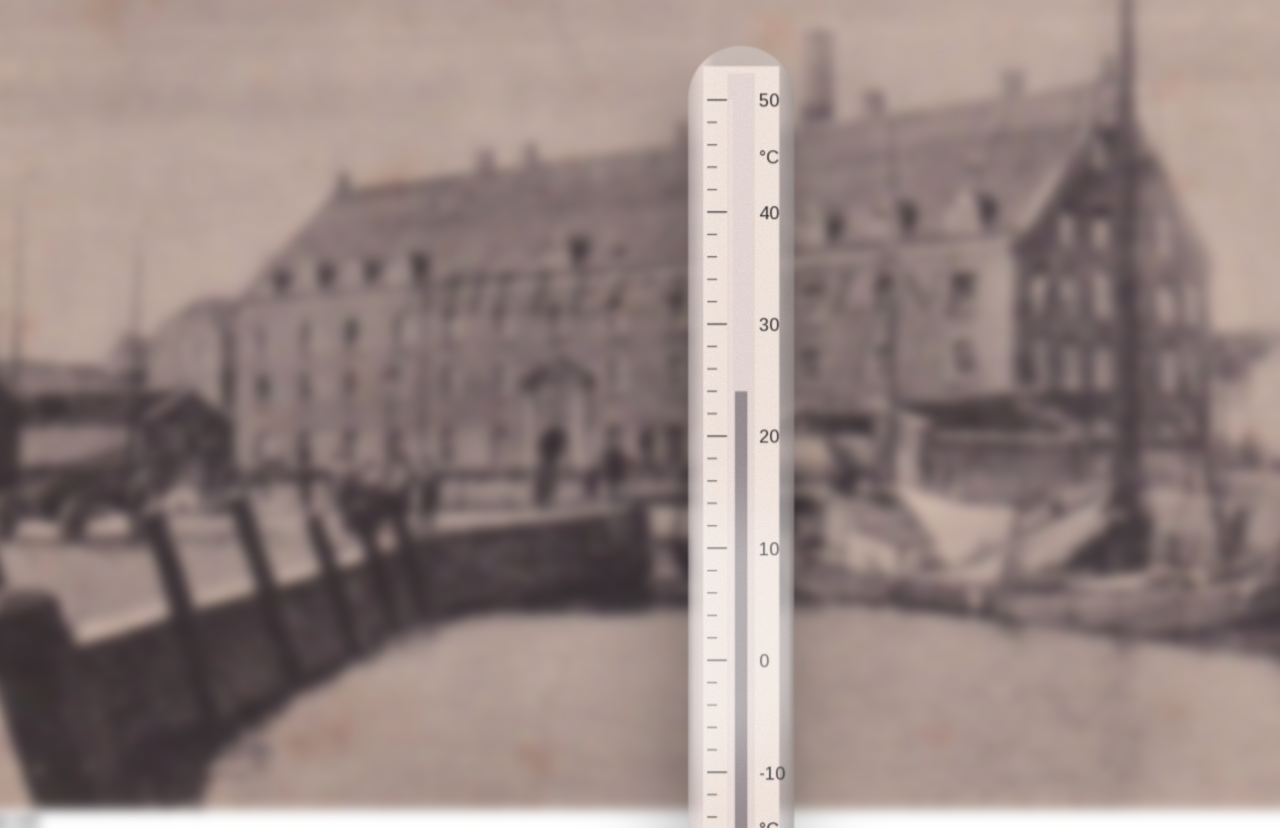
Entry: 24 °C
